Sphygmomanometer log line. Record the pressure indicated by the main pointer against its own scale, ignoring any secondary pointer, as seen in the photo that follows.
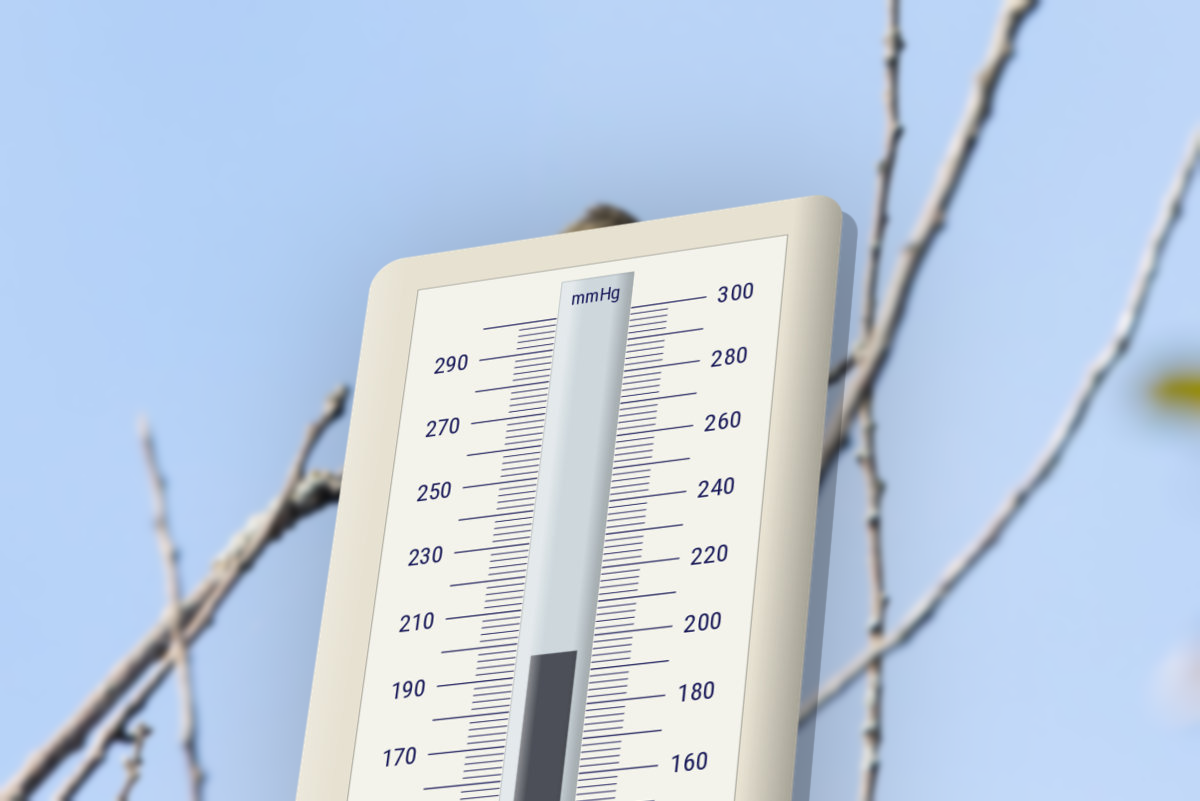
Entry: 196 mmHg
